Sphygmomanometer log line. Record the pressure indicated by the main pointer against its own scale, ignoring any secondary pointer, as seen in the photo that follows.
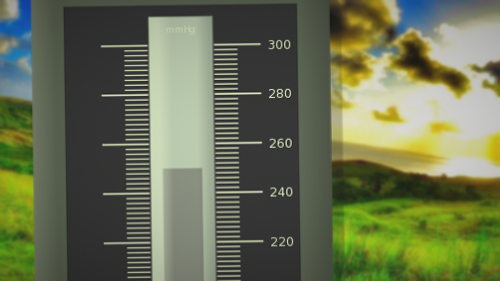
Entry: 250 mmHg
